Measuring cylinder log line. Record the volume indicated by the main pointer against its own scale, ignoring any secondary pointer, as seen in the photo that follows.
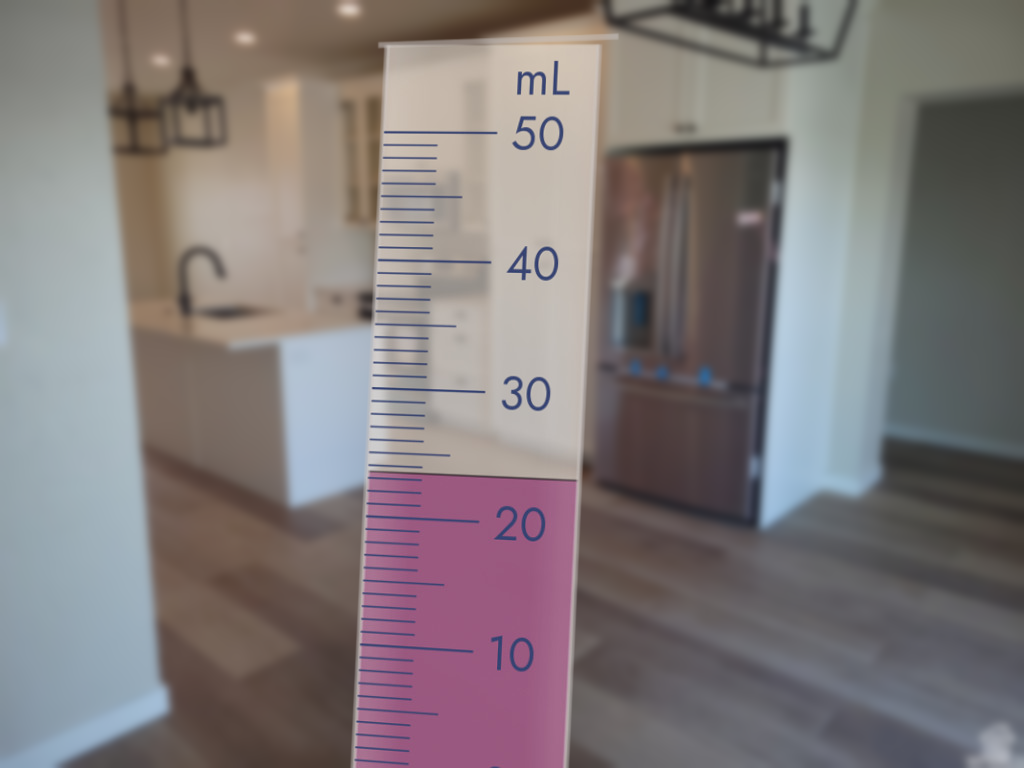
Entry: 23.5 mL
